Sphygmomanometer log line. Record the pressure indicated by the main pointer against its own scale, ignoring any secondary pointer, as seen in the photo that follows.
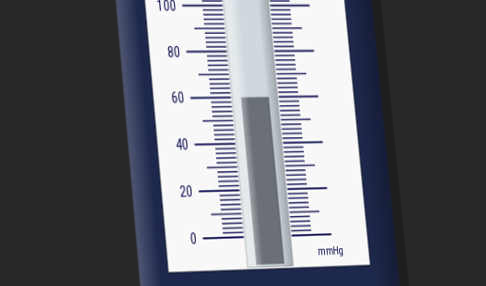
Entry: 60 mmHg
